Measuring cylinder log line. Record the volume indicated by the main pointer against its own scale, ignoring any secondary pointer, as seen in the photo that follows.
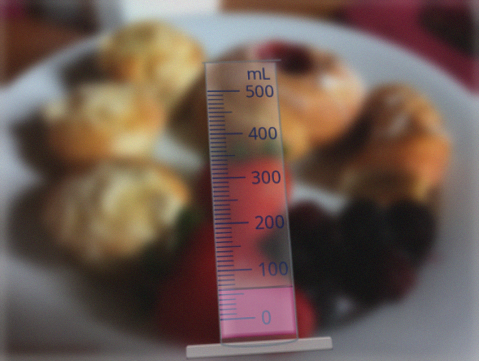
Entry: 60 mL
